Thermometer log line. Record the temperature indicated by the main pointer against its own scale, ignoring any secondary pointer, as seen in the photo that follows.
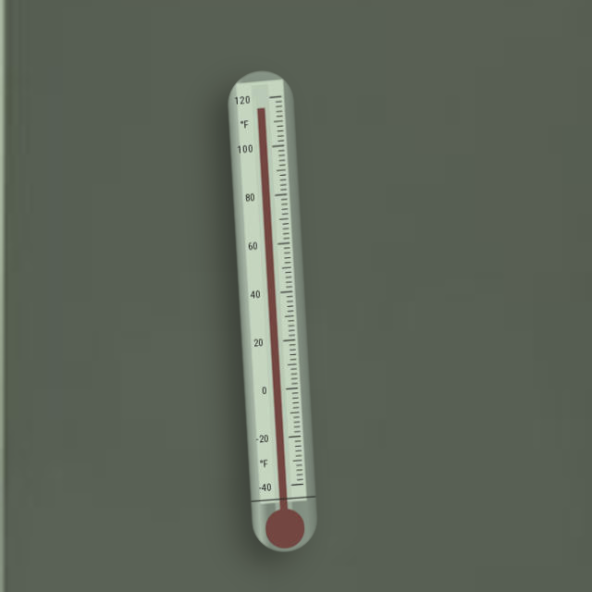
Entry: 116 °F
